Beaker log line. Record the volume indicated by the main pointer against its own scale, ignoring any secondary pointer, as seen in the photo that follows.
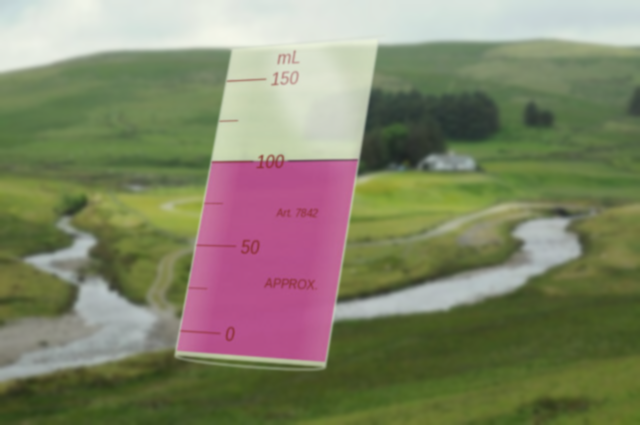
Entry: 100 mL
